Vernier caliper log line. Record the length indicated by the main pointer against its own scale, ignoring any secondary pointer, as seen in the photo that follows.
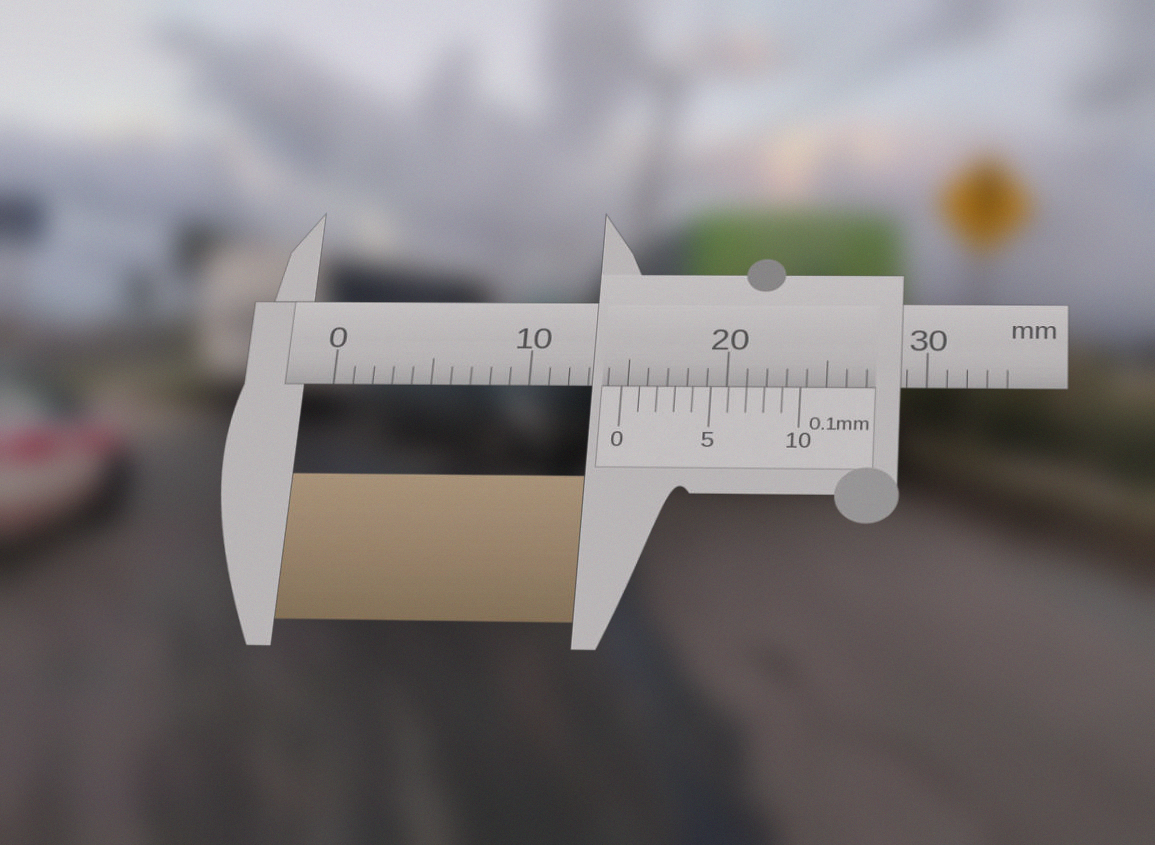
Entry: 14.7 mm
